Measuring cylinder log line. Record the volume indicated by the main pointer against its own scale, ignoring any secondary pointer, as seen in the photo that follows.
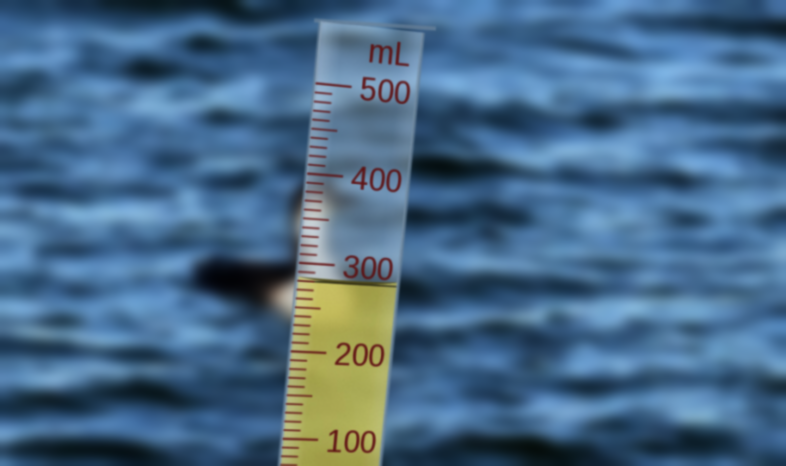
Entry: 280 mL
